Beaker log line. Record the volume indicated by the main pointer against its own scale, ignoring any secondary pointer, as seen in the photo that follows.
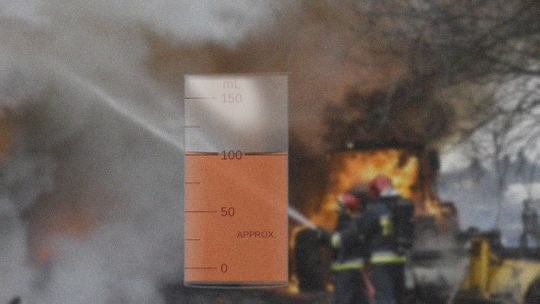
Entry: 100 mL
